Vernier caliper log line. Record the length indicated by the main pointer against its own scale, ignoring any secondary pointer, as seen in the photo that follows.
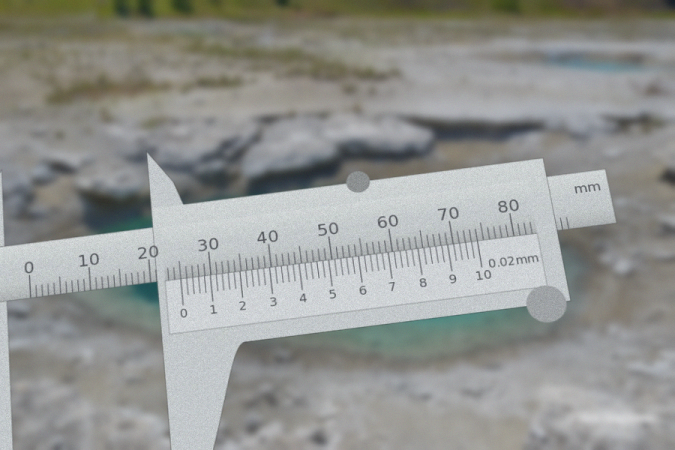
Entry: 25.0 mm
